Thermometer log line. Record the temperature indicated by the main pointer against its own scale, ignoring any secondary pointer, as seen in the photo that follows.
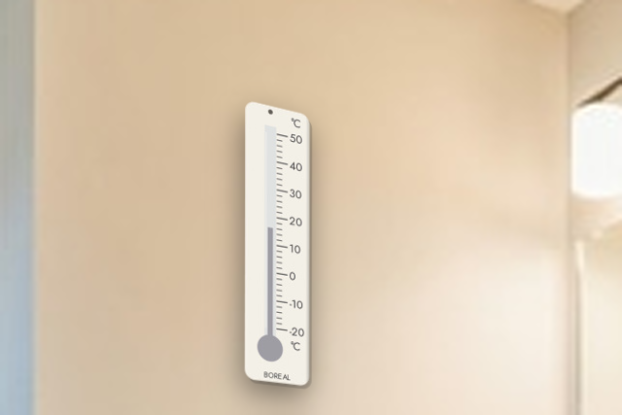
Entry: 16 °C
